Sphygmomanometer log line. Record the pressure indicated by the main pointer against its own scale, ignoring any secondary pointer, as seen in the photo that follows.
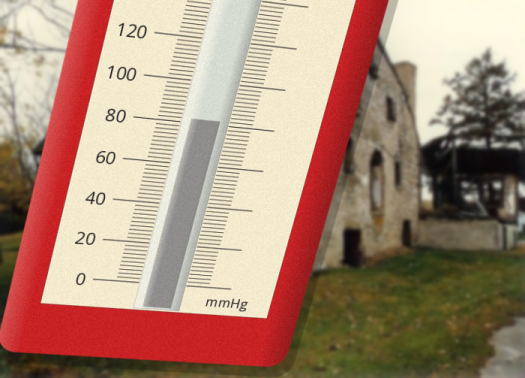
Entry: 82 mmHg
